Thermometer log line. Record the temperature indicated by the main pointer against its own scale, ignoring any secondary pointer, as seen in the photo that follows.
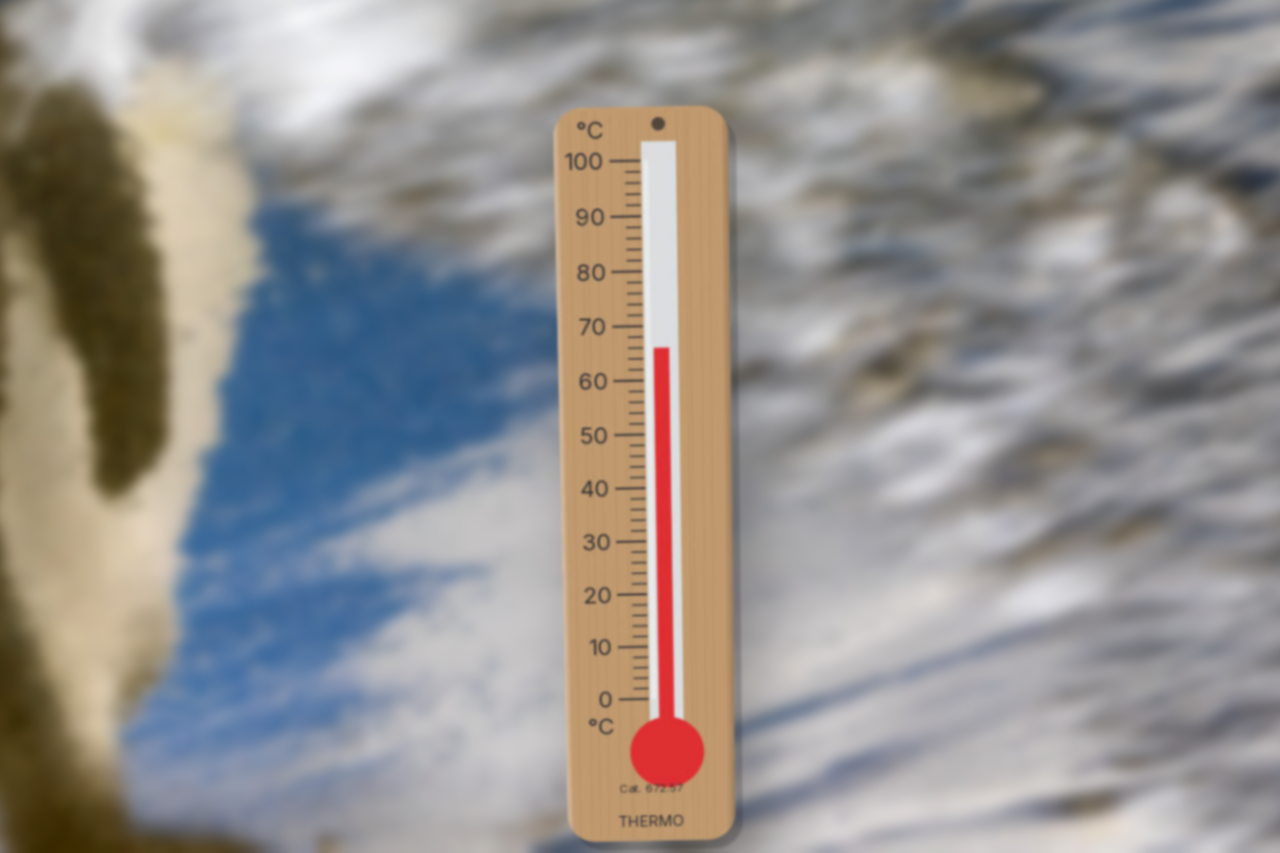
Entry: 66 °C
